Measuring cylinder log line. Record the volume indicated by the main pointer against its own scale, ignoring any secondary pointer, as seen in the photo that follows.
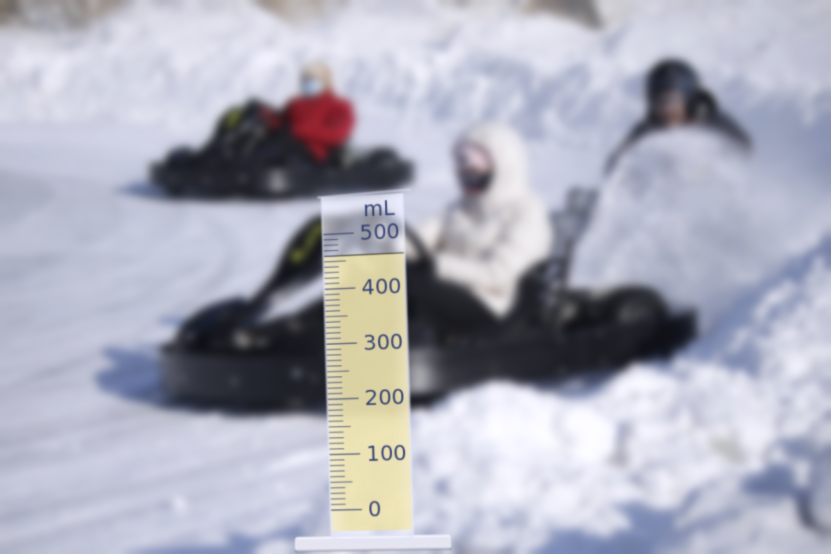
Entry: 460 mL
